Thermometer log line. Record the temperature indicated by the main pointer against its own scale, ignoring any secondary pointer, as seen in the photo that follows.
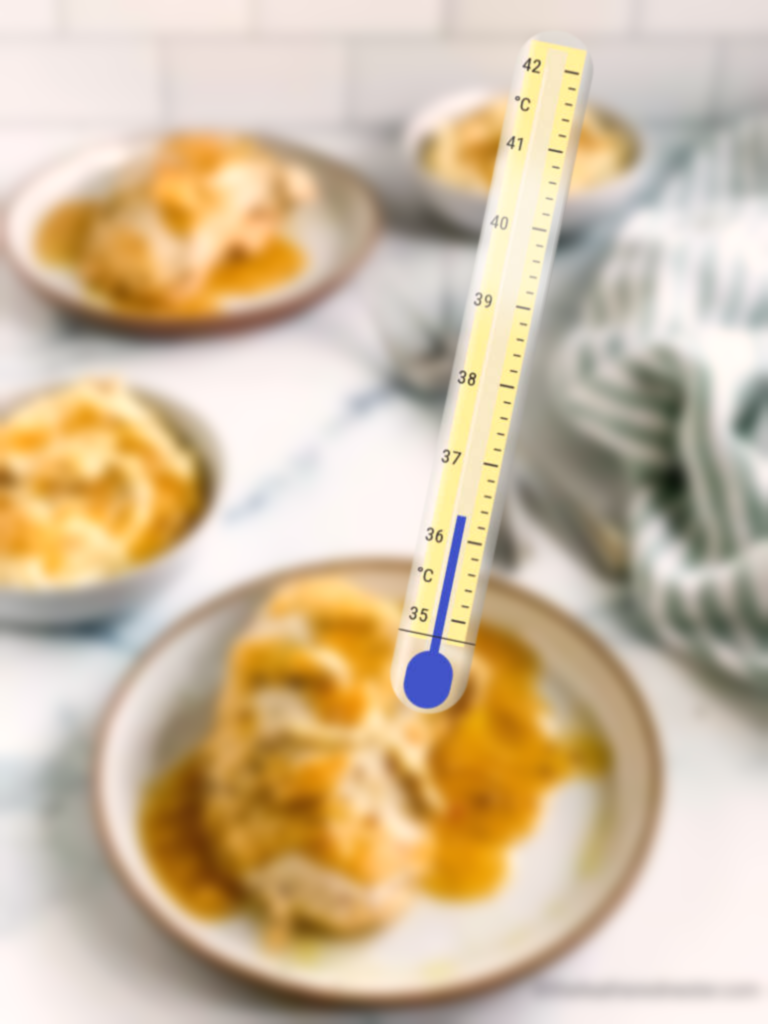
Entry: 36.3 °C
